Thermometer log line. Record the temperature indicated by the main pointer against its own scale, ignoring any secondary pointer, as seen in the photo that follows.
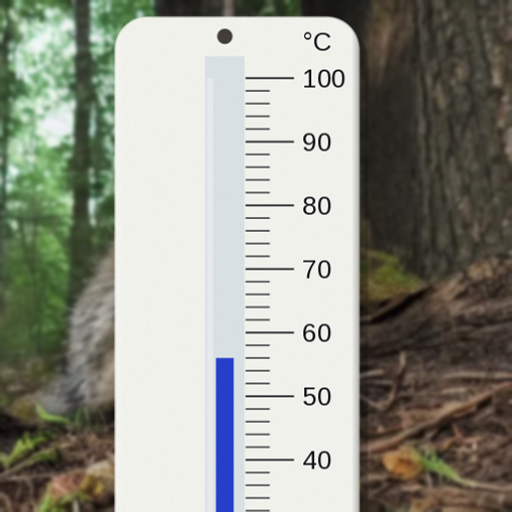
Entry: 56 °C
